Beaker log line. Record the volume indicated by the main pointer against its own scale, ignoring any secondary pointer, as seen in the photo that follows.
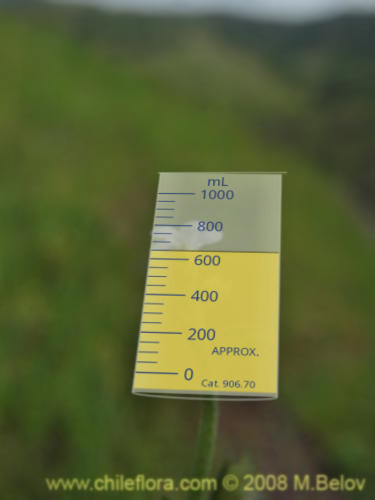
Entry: 650 mL
